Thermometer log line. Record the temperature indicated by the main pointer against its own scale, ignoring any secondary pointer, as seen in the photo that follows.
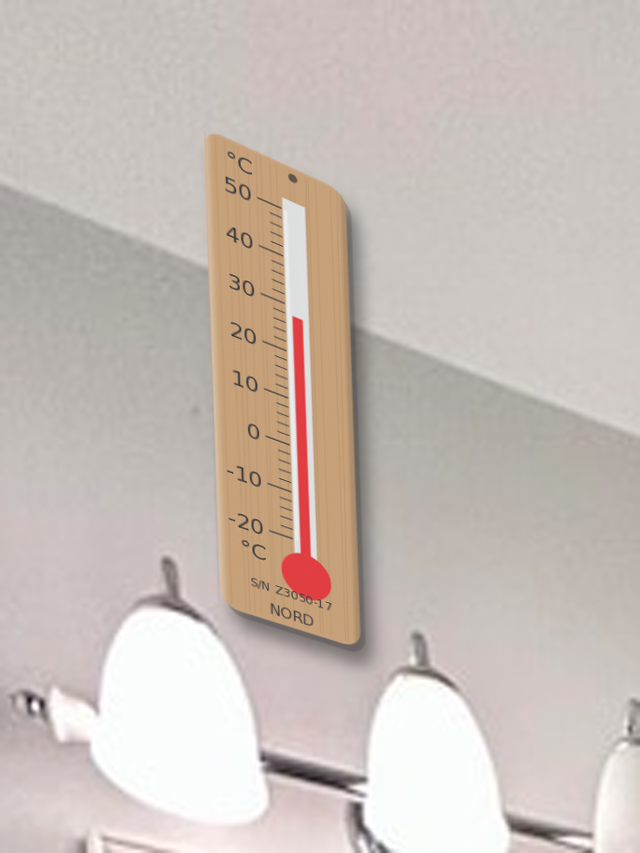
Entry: 28 °C
